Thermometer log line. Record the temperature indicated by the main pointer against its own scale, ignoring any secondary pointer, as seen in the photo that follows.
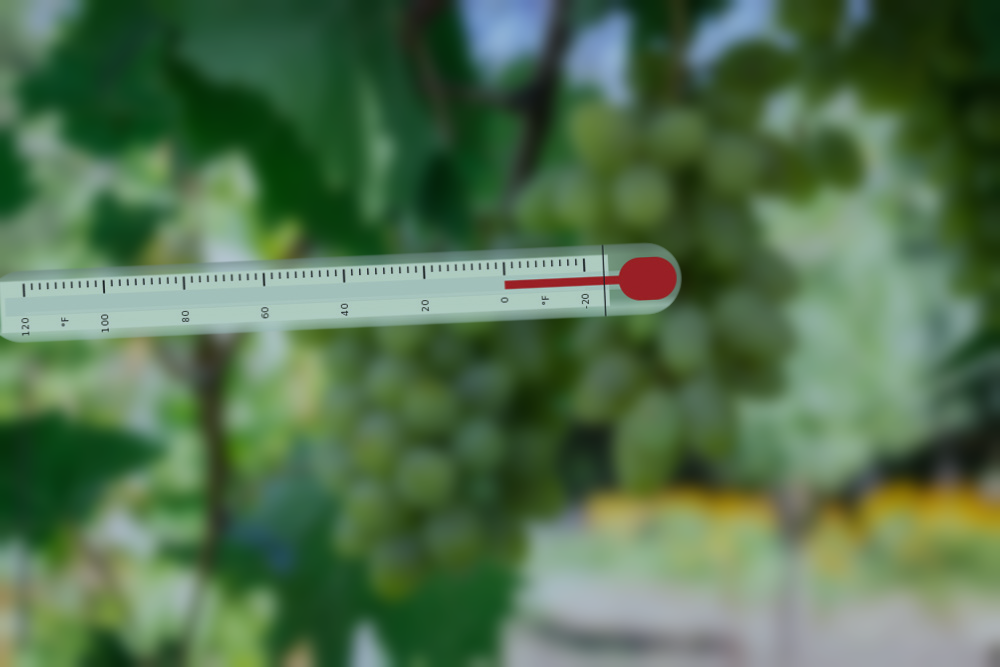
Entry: 0 °F
